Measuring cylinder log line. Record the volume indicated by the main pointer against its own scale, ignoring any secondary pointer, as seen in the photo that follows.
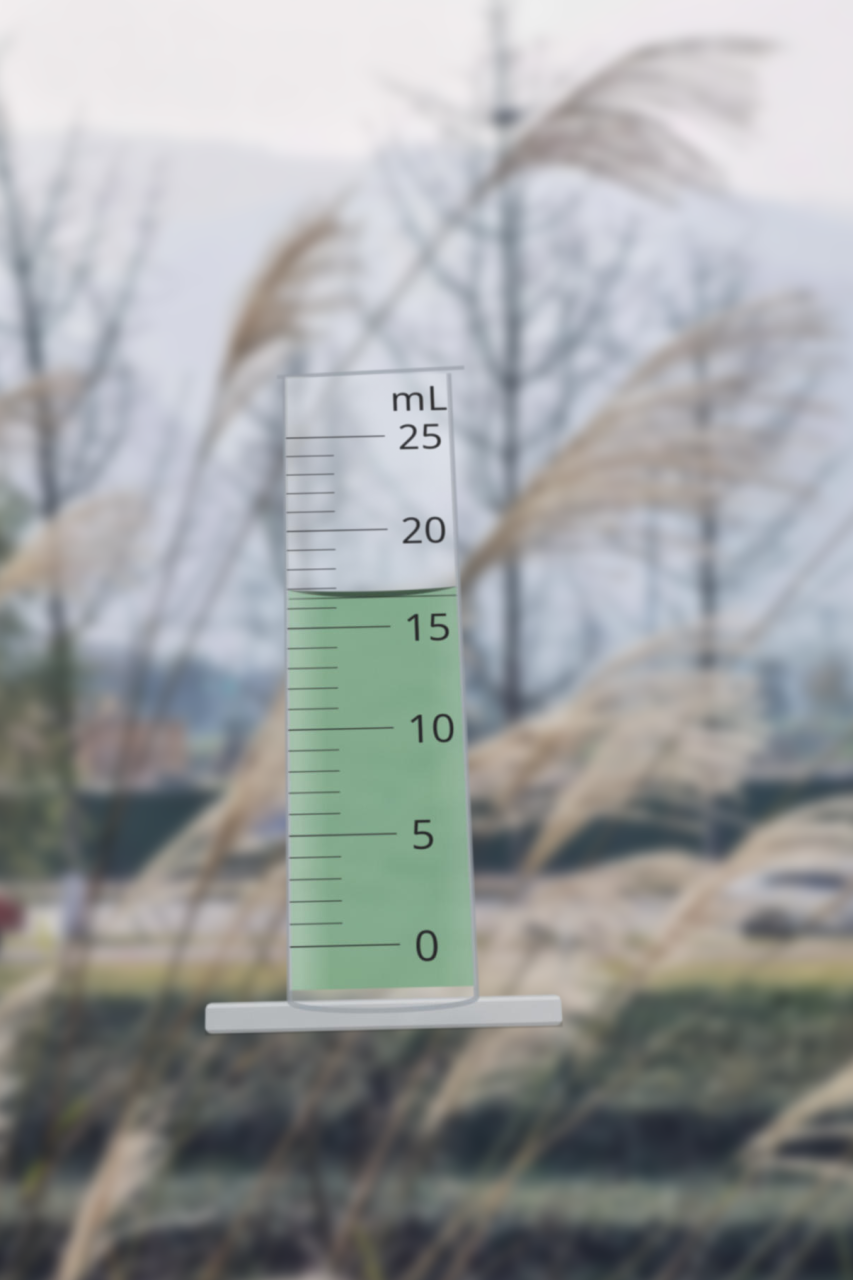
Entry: 16.5 mL
